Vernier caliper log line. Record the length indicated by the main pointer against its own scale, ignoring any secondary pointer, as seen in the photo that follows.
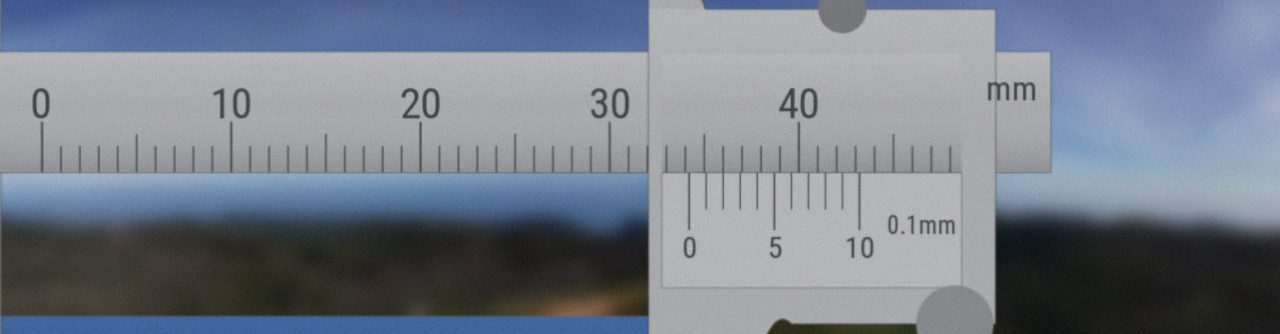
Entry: 34.2 mm
